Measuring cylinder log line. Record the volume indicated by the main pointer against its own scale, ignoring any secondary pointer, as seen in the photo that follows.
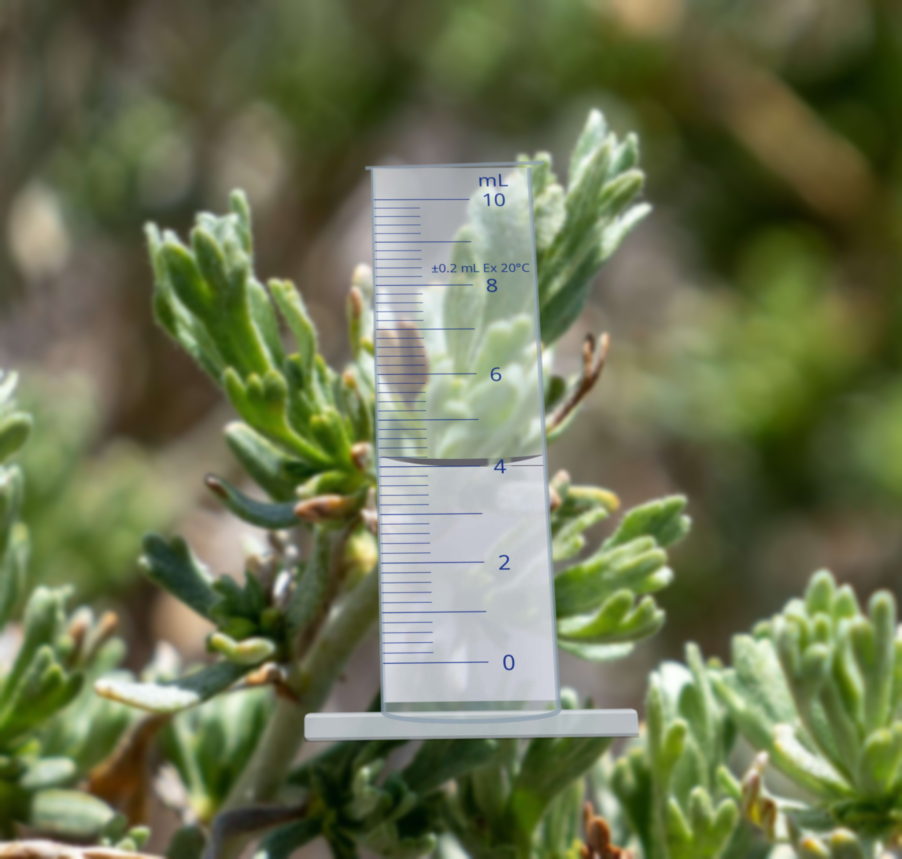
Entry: 4 mL
